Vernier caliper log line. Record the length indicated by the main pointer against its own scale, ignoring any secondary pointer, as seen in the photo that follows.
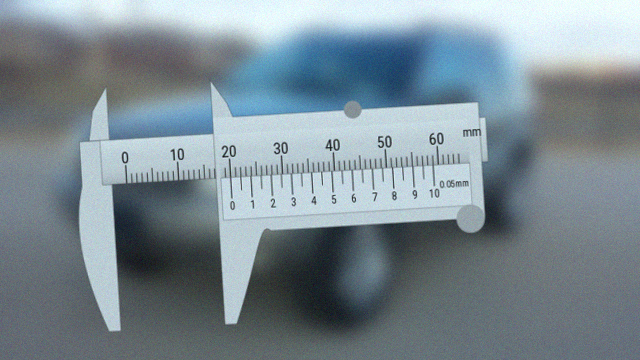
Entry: 20.0 mm
